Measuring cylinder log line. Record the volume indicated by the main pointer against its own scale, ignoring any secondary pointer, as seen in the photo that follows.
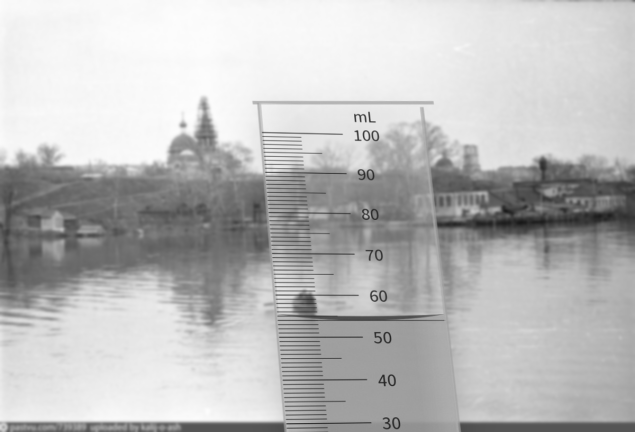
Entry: 54 mL
